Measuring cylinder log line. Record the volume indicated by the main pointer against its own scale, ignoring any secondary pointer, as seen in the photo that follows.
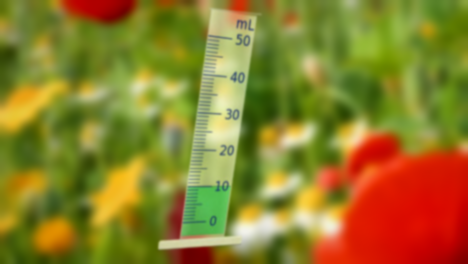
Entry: 10 mL
